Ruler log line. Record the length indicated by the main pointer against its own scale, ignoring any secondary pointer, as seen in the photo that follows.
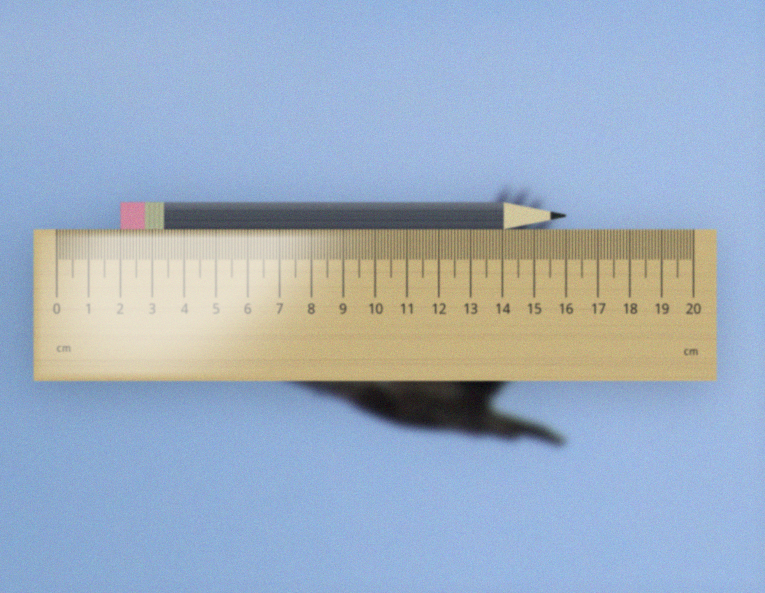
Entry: 14 cm
